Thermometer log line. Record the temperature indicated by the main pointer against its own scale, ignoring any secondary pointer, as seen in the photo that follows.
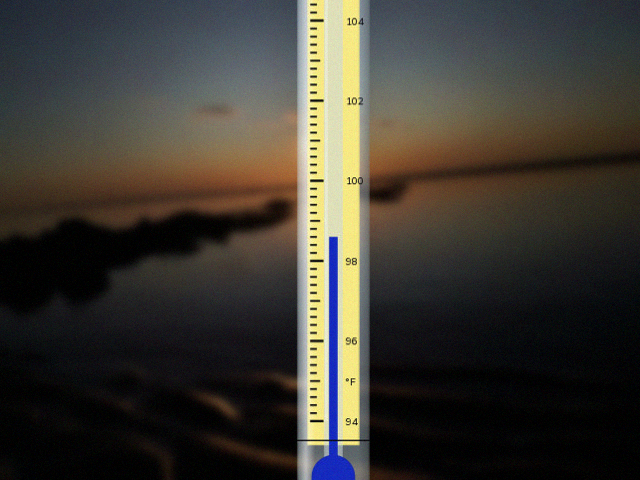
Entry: 98.6 °F
